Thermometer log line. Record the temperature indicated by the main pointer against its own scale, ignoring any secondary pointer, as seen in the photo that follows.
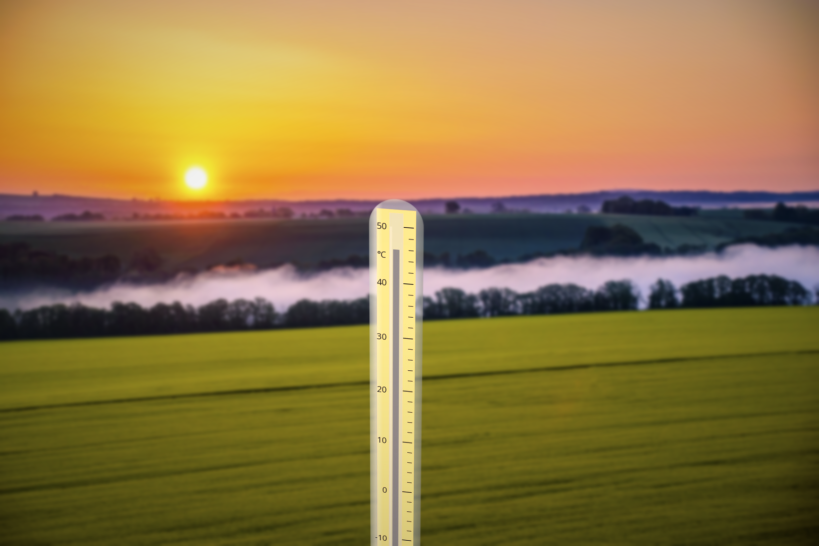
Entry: 46 °C
